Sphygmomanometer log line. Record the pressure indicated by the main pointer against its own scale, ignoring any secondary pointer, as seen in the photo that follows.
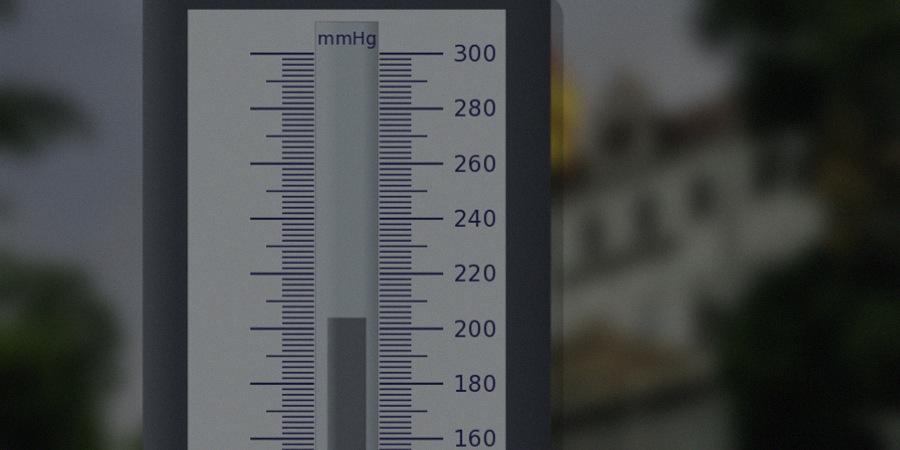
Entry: 204 mmHg
